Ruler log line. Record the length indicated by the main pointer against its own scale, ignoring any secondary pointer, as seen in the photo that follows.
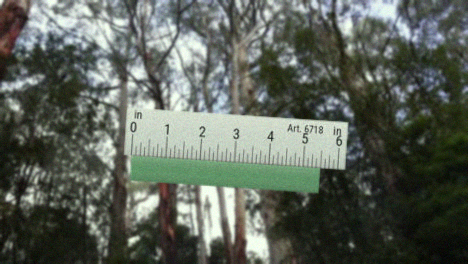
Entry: 5.5 in
